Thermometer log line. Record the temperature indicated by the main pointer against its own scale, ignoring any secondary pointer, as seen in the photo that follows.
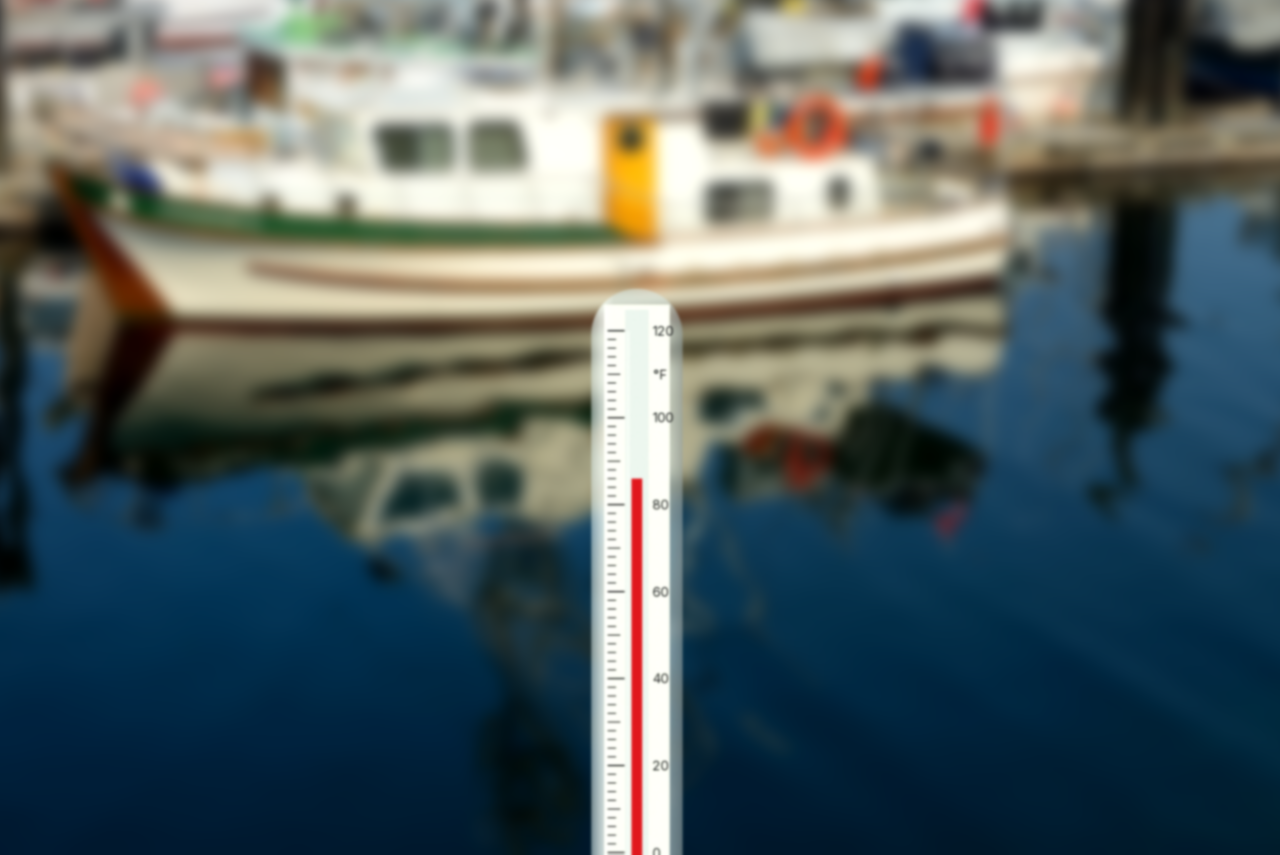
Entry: 86 °F
